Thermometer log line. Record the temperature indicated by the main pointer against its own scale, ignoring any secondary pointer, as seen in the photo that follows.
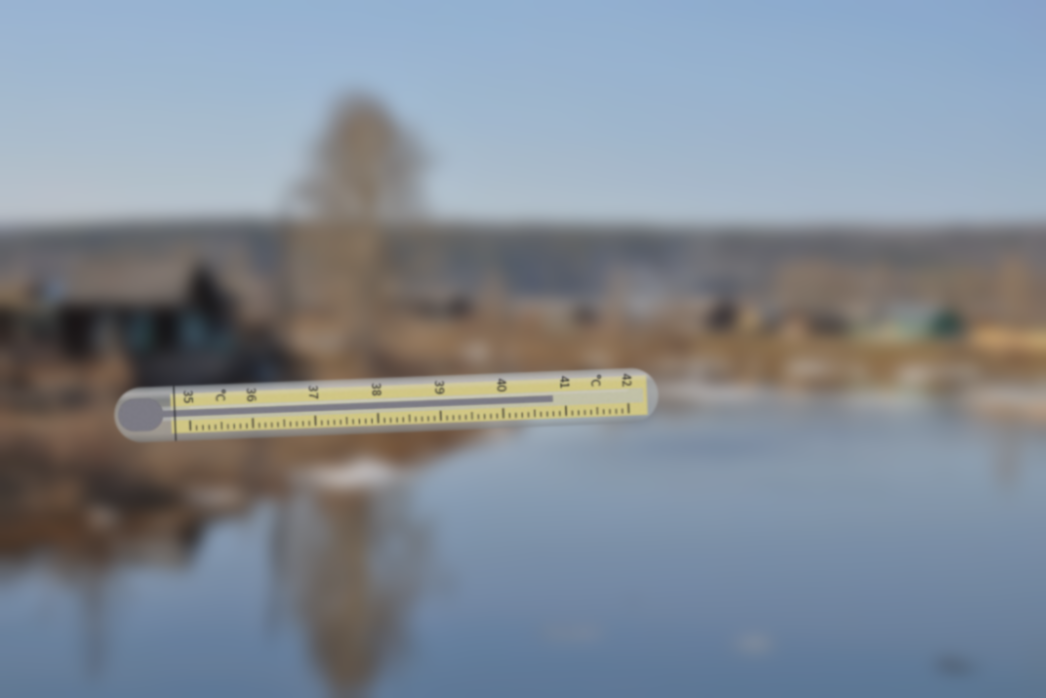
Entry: 40.8 °C
